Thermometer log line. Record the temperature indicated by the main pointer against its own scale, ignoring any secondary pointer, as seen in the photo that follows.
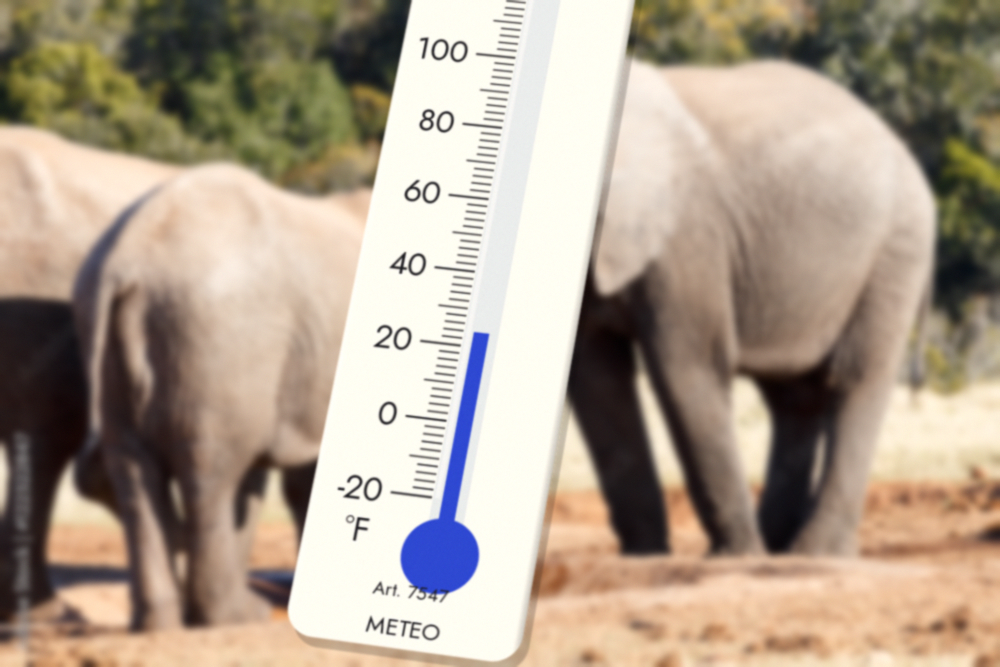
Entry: 24 °F
